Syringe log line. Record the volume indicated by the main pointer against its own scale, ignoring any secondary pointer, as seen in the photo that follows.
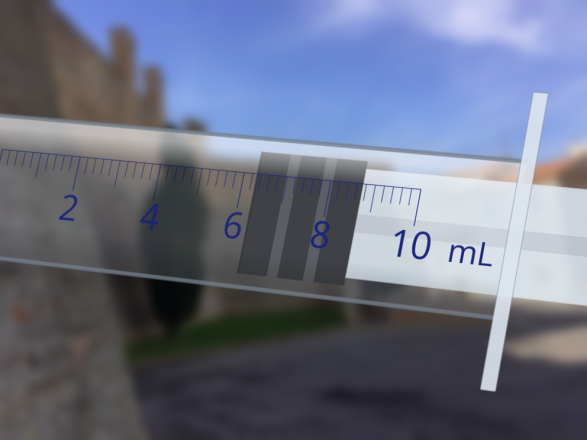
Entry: 6.3 mL
